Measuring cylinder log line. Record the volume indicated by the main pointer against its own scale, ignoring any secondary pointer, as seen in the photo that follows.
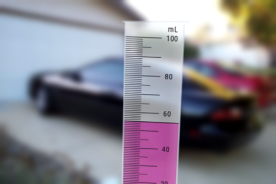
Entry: 55 mL
